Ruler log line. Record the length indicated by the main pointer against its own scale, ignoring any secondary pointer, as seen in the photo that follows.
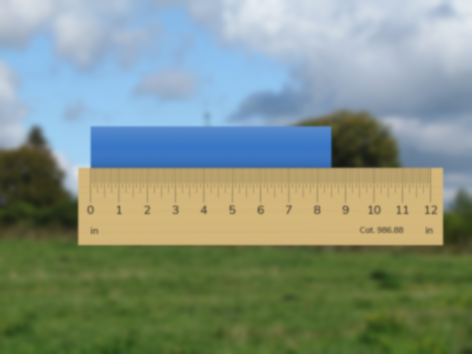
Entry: 8.5 in
